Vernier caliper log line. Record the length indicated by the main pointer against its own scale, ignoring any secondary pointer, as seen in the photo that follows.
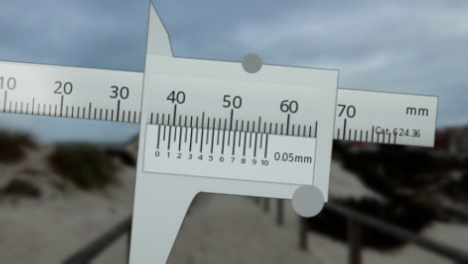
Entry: 37.5 mm
